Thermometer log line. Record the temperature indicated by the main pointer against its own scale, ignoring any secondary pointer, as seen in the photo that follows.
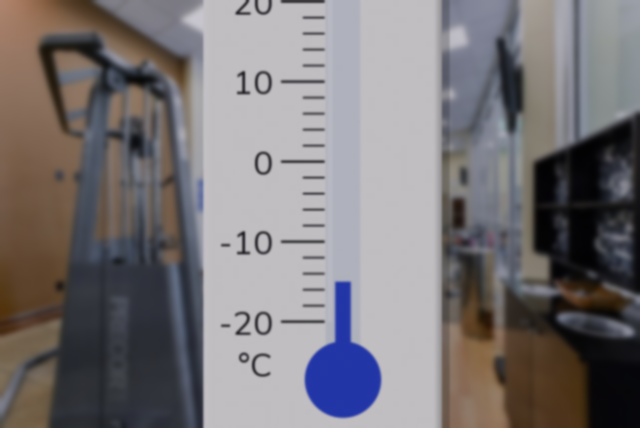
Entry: -15 °C
